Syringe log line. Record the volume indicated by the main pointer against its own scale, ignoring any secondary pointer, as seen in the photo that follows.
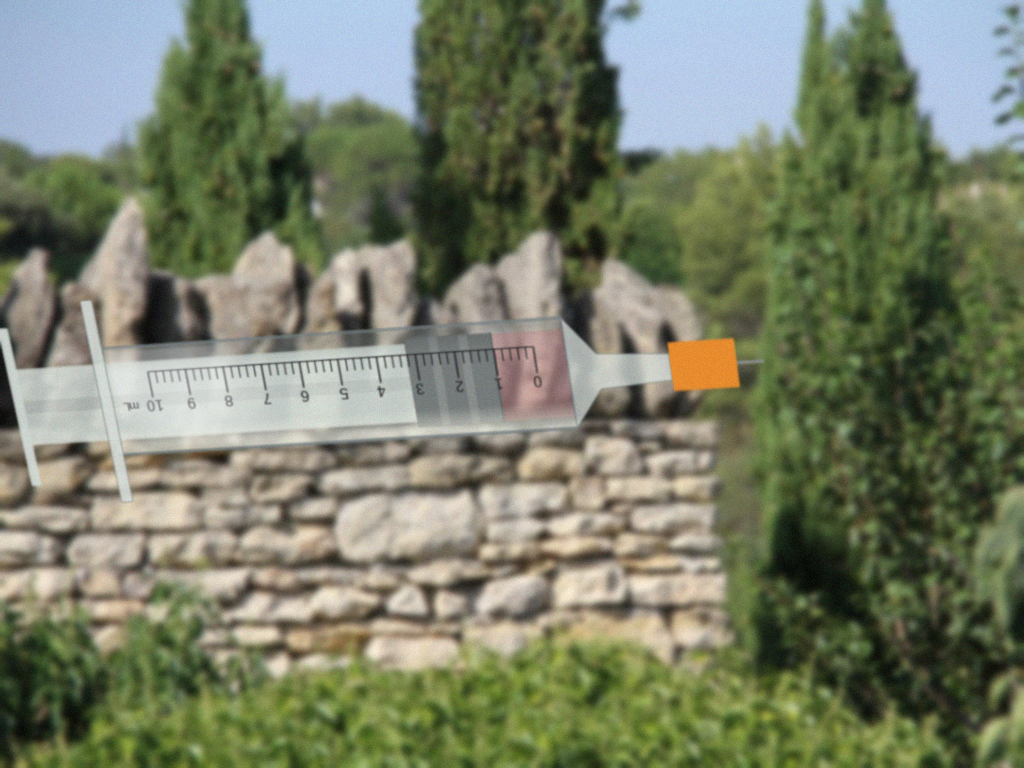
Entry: 1 mL
